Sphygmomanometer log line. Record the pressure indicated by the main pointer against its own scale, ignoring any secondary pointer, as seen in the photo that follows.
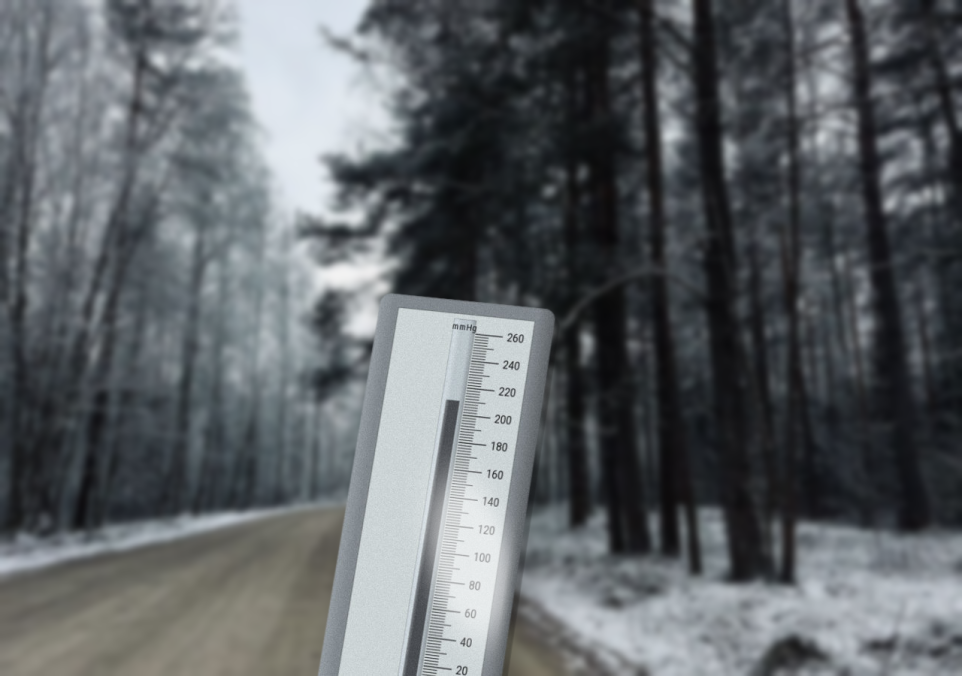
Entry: 210 mmHg
